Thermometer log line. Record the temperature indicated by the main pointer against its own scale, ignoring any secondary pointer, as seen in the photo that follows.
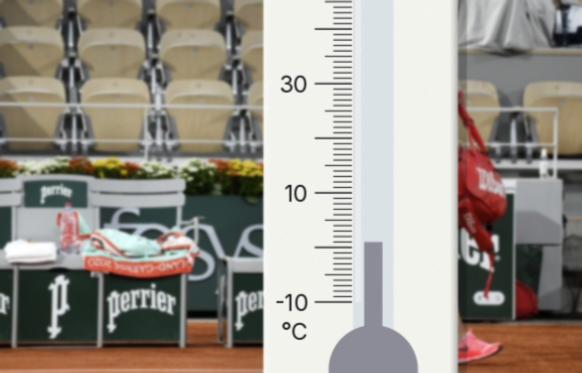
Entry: 1 °C
